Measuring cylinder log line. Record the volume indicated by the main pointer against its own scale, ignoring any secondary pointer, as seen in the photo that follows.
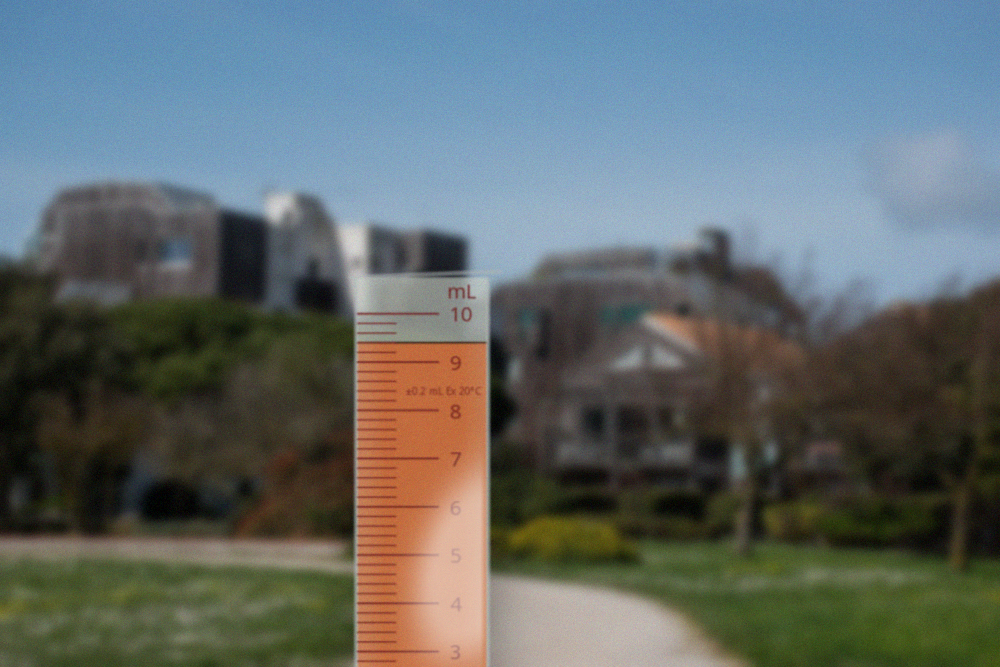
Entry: 9.4 mL
